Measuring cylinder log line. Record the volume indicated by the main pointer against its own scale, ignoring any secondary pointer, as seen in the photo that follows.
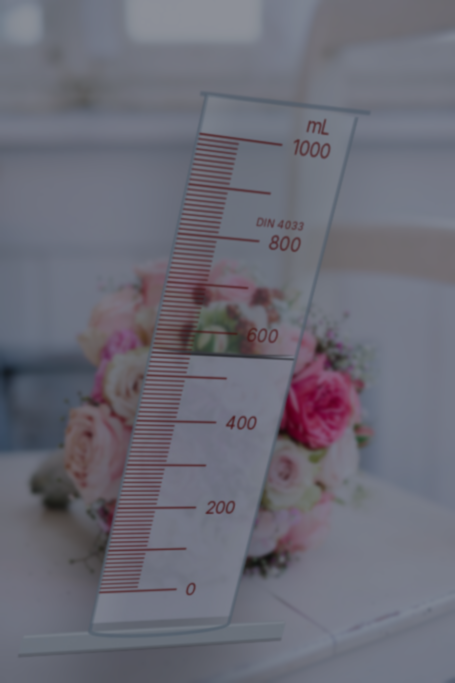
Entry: 550 mL
